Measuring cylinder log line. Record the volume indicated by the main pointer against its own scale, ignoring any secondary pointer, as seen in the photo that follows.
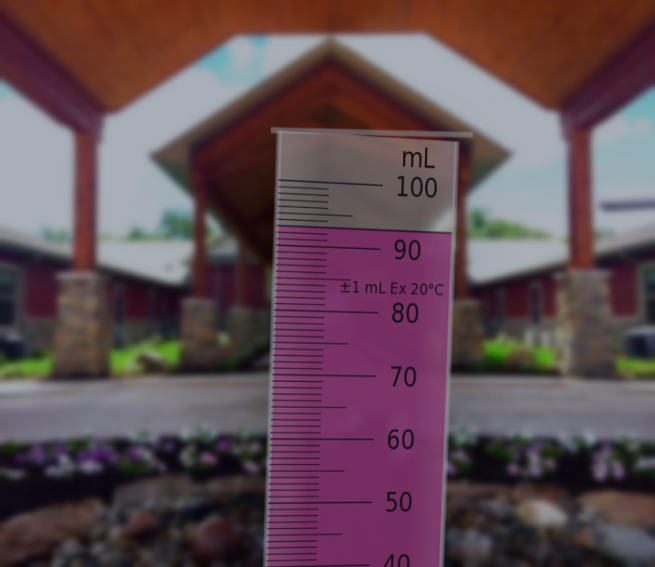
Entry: 93 mL
